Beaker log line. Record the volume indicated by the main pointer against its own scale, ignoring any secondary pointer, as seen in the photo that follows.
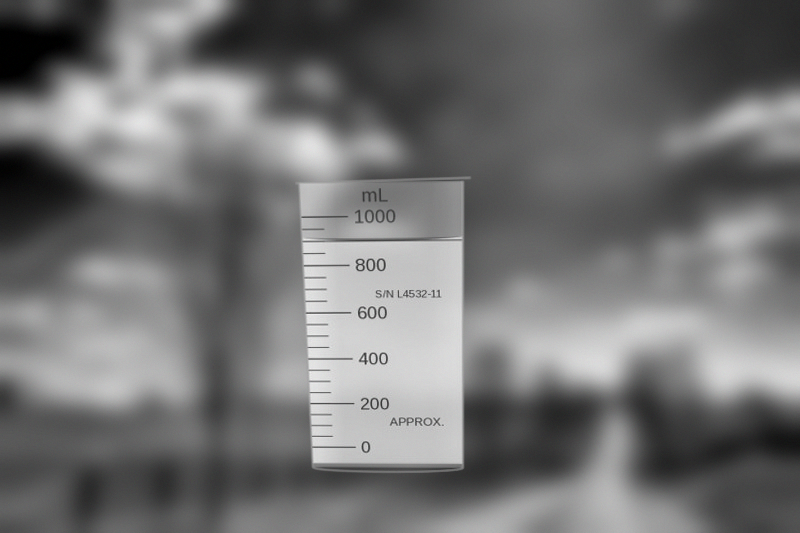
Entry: 900 mL
